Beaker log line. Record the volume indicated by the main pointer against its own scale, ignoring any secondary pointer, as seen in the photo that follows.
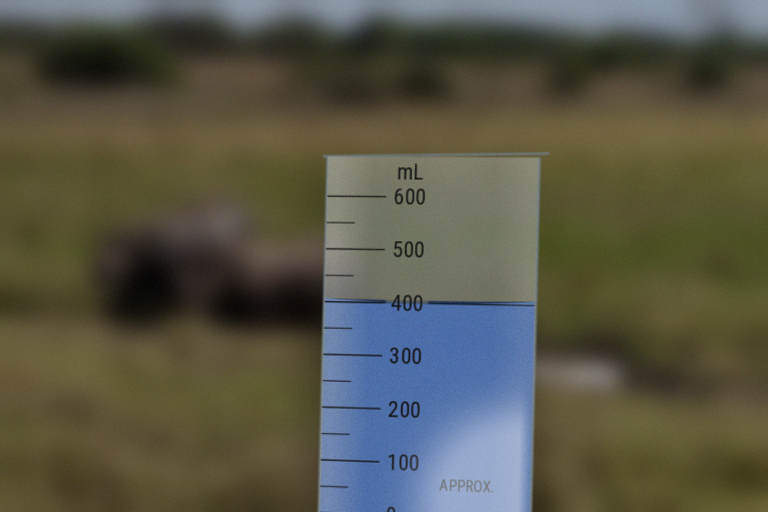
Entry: 400 mL
